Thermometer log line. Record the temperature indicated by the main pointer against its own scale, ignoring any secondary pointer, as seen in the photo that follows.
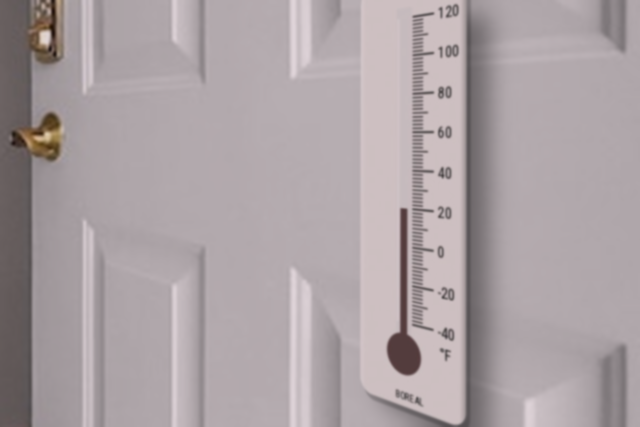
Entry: 20 °F
